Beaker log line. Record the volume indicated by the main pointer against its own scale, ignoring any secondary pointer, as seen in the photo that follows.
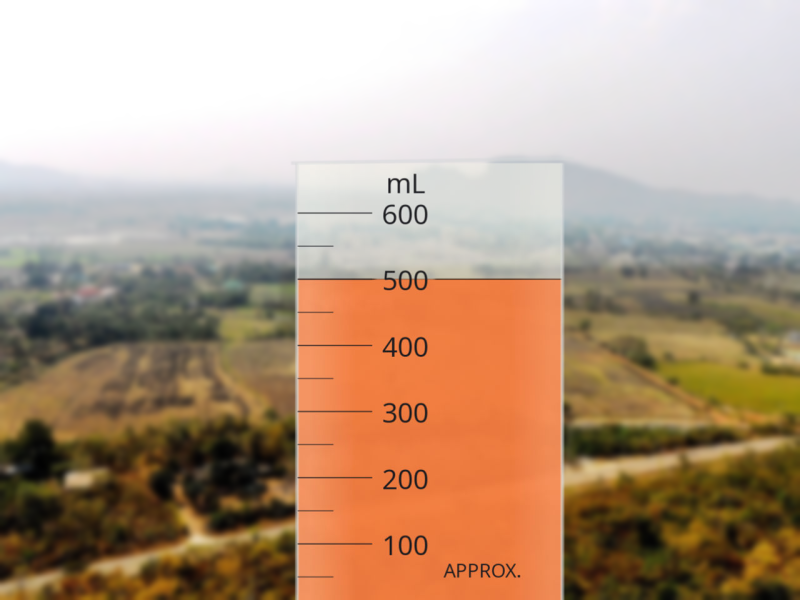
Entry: 500 mL
